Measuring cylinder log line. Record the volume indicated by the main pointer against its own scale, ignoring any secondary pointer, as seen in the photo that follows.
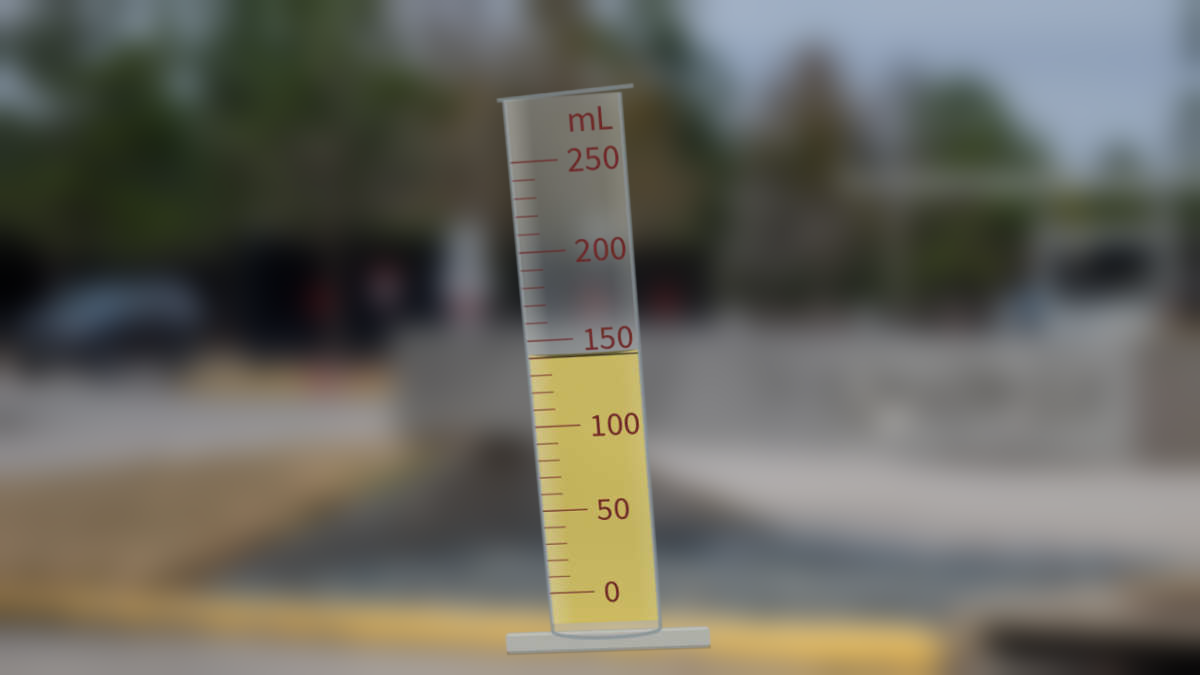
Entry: 140 mL
